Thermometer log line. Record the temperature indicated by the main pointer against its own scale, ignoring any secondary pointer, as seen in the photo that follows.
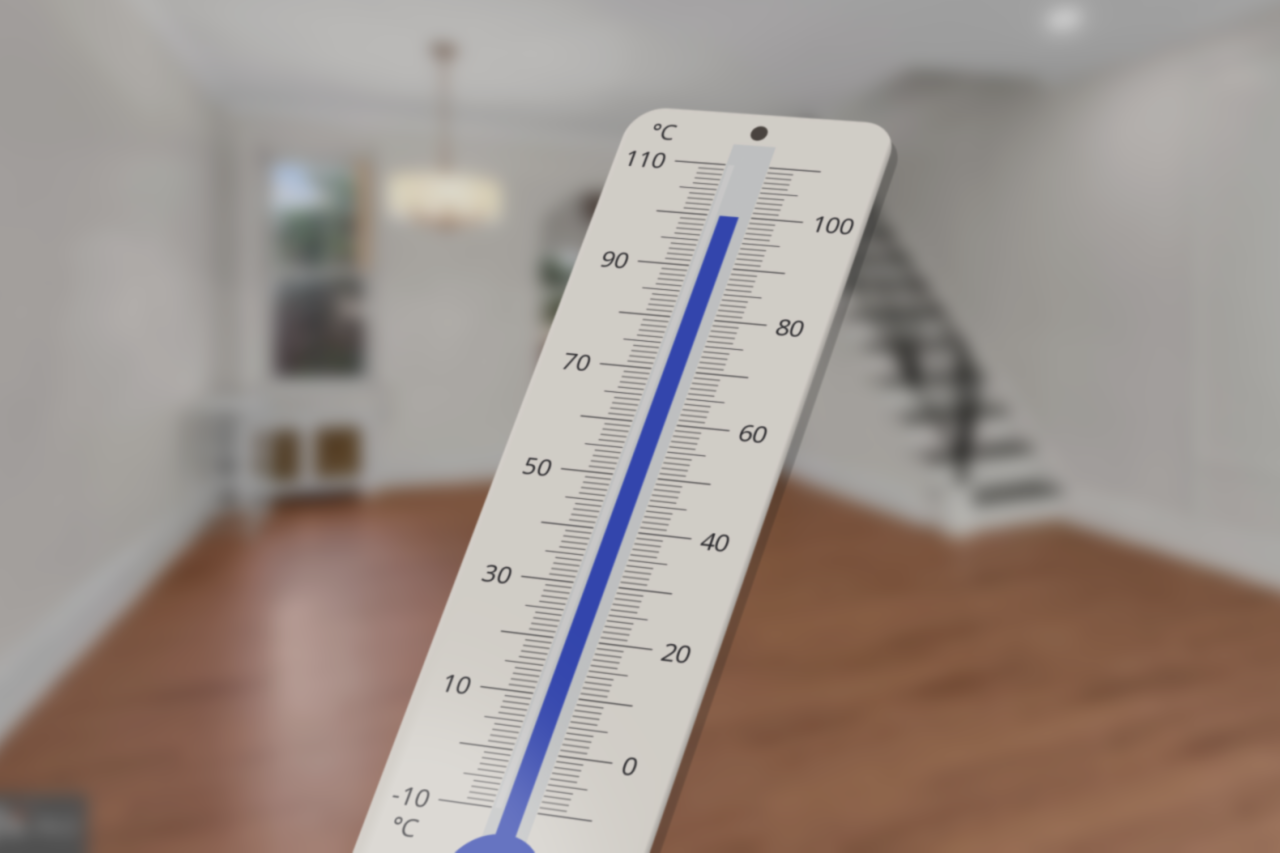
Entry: 100 °C
